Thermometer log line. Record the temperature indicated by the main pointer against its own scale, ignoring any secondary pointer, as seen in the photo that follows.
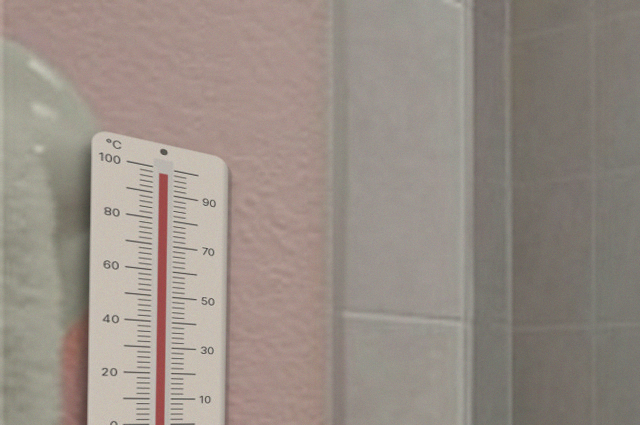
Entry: 98 °C
